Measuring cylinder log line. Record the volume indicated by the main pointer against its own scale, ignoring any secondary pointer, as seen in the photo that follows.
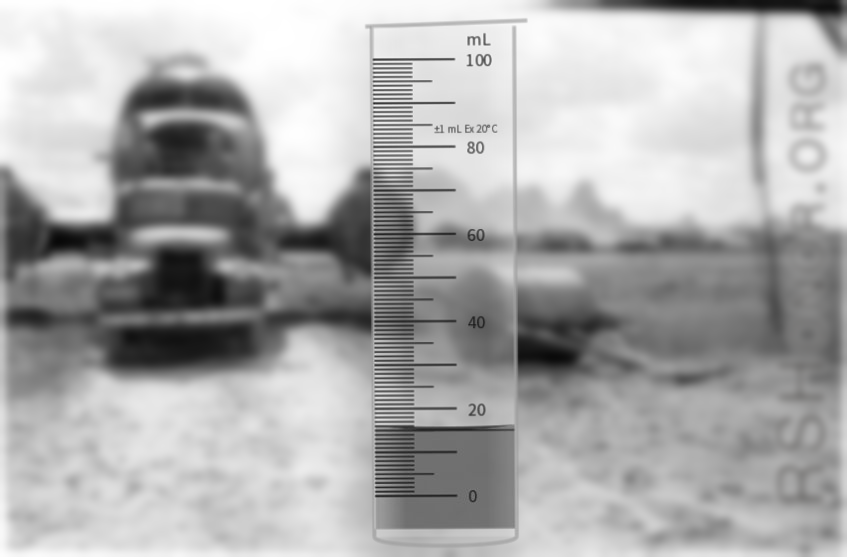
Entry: 15 mL
